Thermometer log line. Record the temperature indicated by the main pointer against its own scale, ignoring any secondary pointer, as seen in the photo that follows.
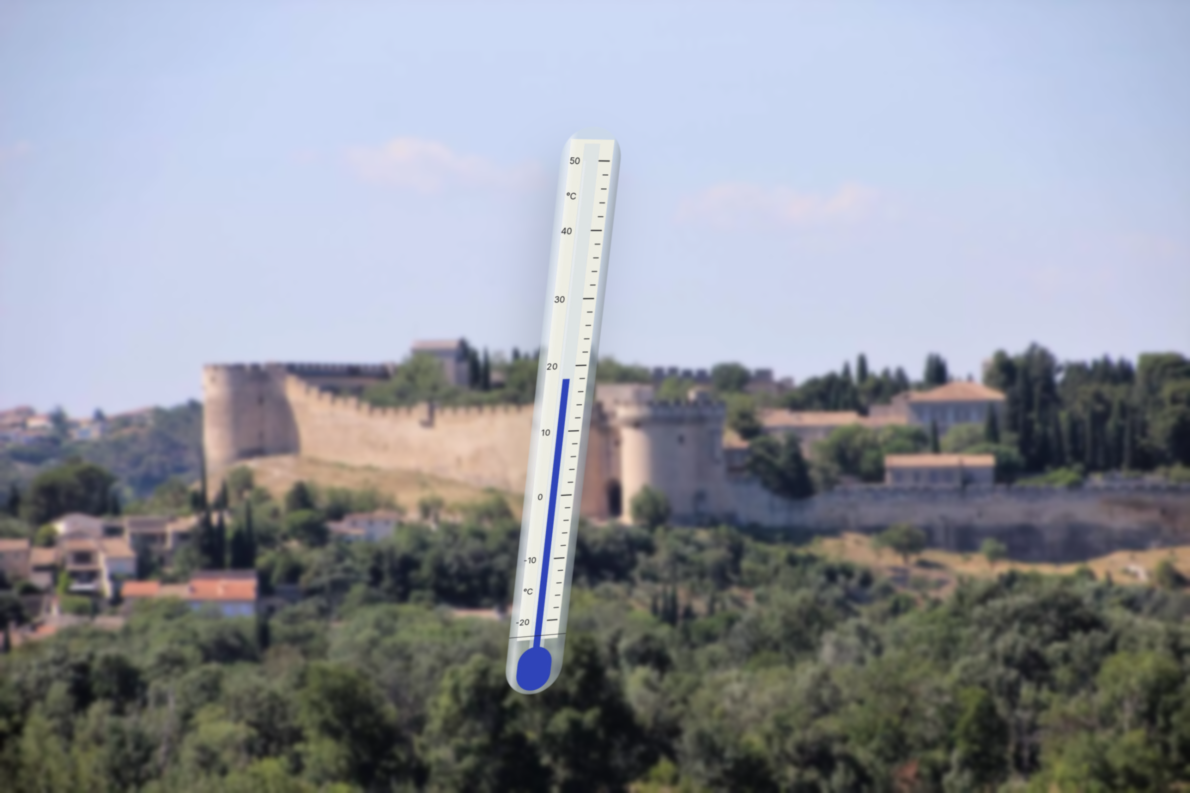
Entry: 18 °C
